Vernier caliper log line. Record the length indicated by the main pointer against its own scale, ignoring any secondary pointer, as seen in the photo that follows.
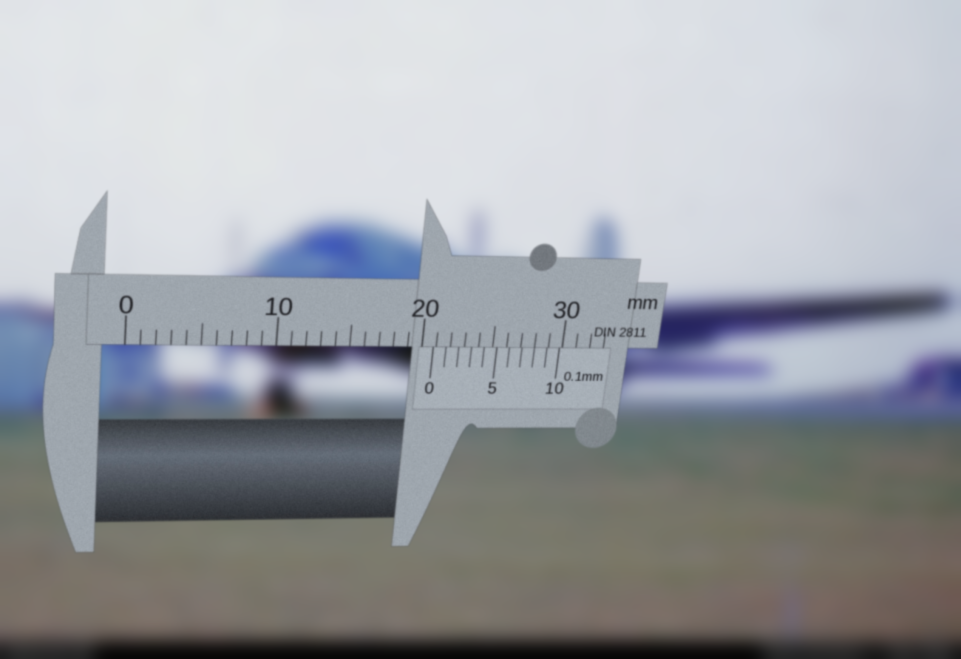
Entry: 20.8 mm
